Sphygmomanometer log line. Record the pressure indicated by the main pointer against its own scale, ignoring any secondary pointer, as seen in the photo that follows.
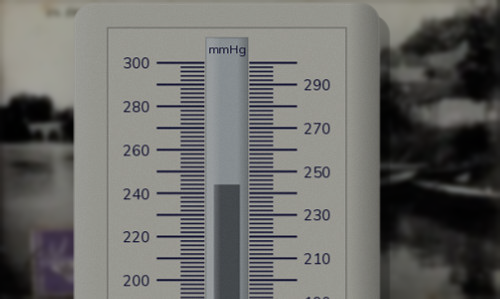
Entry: 244 mmHg
